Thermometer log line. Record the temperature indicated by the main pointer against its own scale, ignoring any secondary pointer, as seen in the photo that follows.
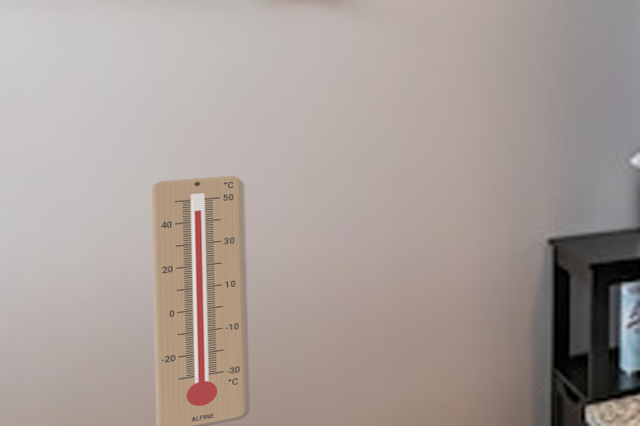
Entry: 45 °C
